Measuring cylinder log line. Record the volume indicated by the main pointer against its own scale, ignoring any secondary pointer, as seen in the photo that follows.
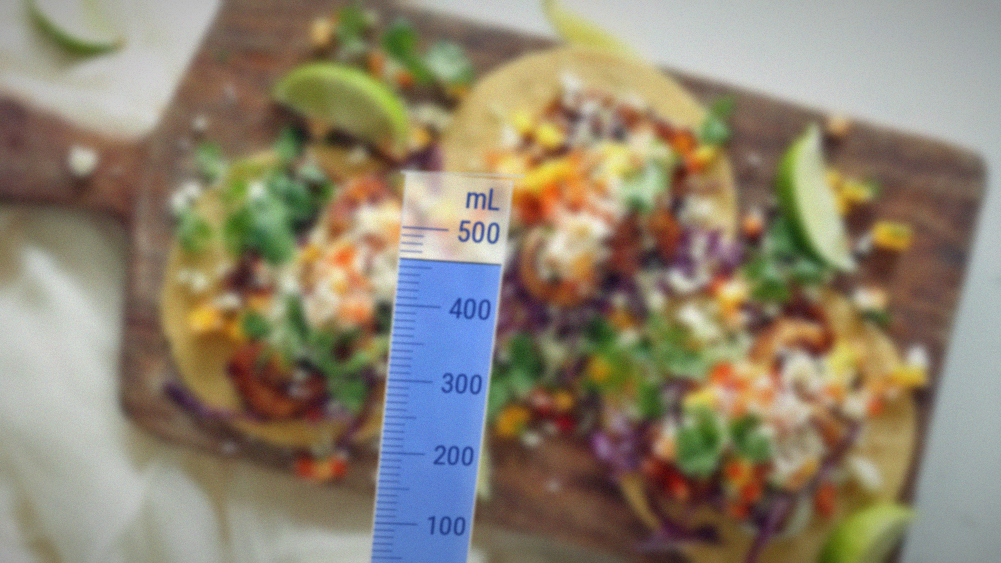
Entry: 460 mL
